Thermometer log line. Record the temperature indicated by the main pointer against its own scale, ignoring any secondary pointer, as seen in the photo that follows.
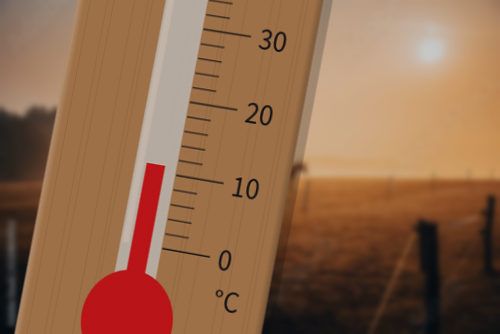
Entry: 11 °C
